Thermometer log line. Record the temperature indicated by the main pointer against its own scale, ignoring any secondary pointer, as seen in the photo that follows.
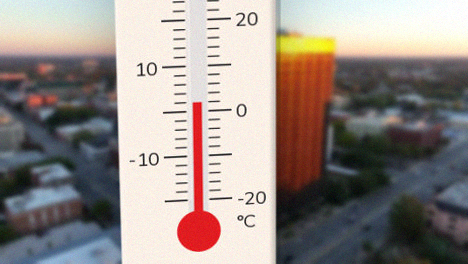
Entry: 2 °C
